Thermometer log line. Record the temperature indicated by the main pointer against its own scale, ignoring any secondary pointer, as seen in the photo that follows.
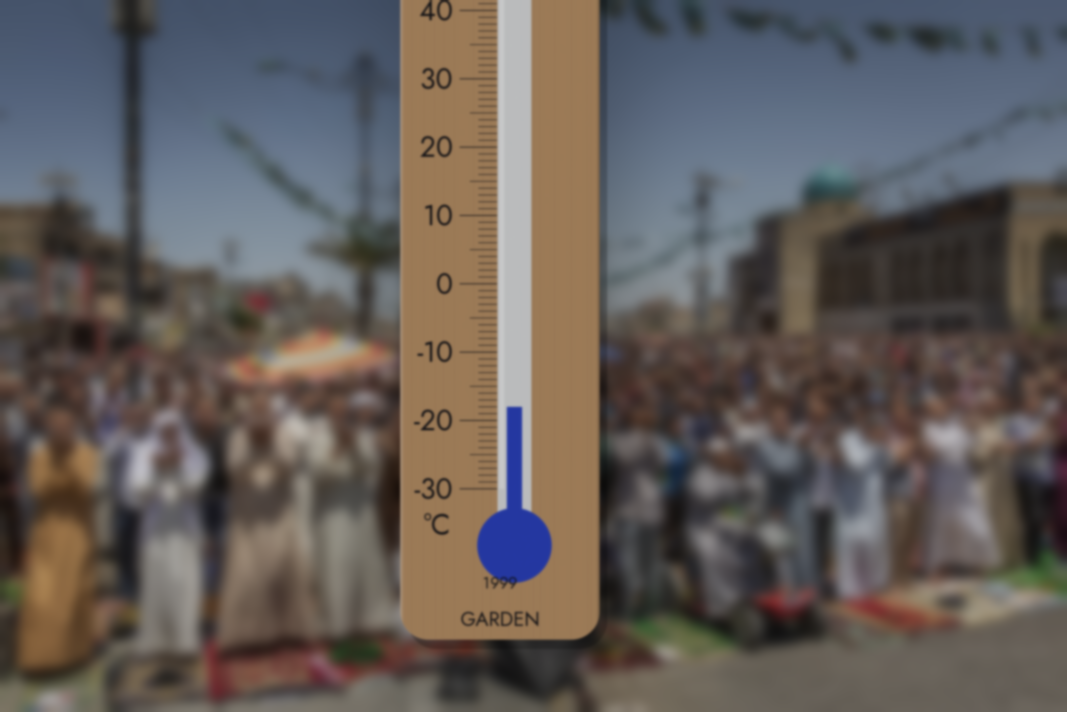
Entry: -18 °C
